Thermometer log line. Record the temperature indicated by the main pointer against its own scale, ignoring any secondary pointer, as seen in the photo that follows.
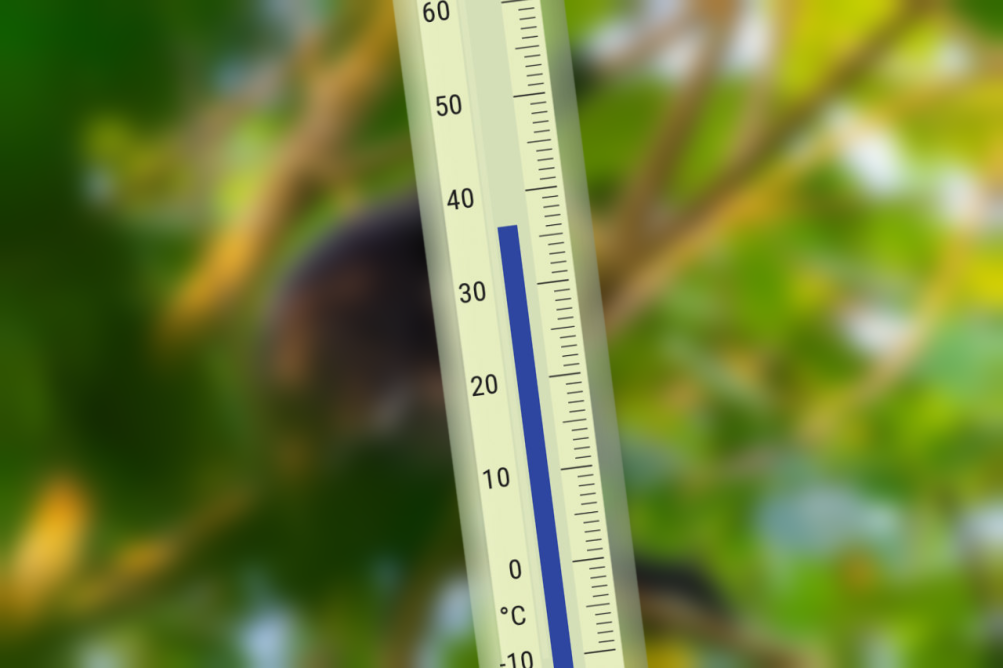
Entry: 36.5 °C
